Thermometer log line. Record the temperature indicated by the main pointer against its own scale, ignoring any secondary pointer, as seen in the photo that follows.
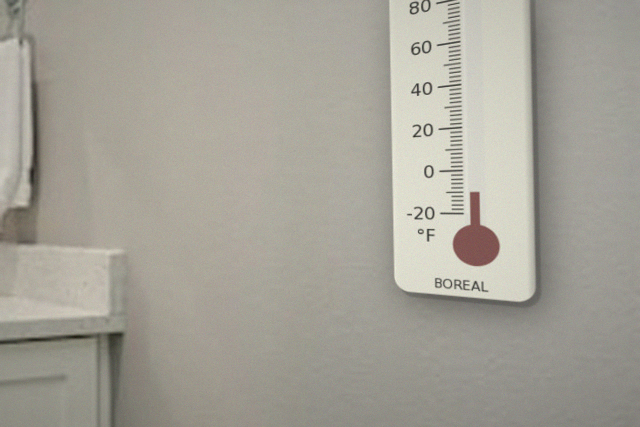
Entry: -10 °F
